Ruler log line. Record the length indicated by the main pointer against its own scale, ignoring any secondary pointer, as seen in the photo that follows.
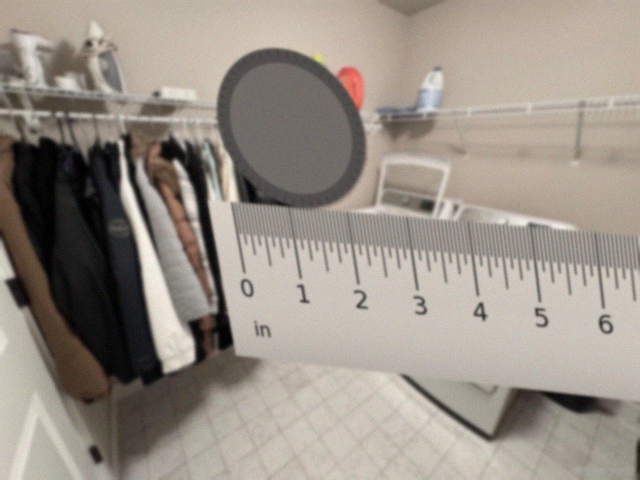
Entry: 2.5 in
